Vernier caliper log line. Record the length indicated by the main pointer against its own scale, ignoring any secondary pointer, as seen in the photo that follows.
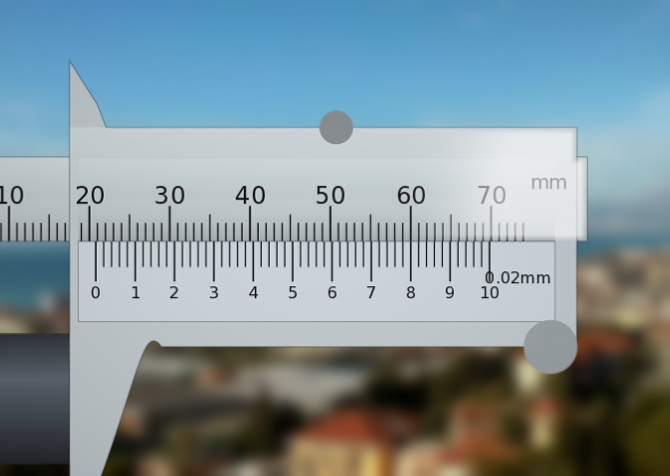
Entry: 20.8 mm
